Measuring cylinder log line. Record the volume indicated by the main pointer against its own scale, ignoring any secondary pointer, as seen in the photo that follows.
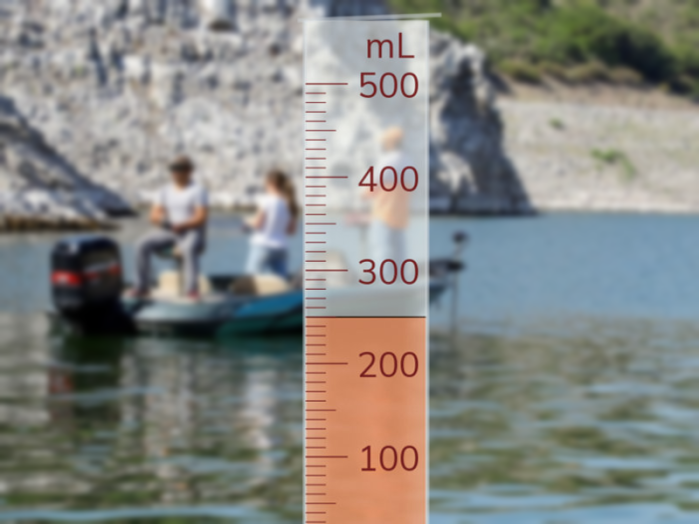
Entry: 250 mL
